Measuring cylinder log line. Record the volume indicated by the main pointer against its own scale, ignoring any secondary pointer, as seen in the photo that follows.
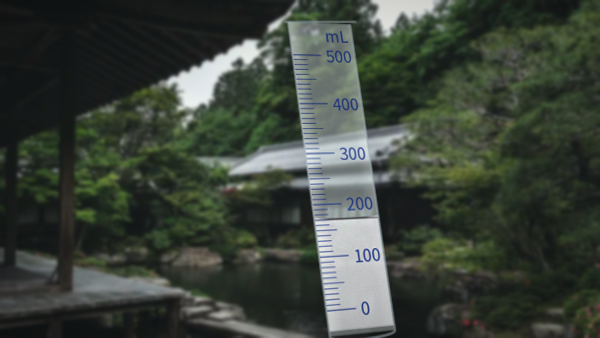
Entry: 170 mL
